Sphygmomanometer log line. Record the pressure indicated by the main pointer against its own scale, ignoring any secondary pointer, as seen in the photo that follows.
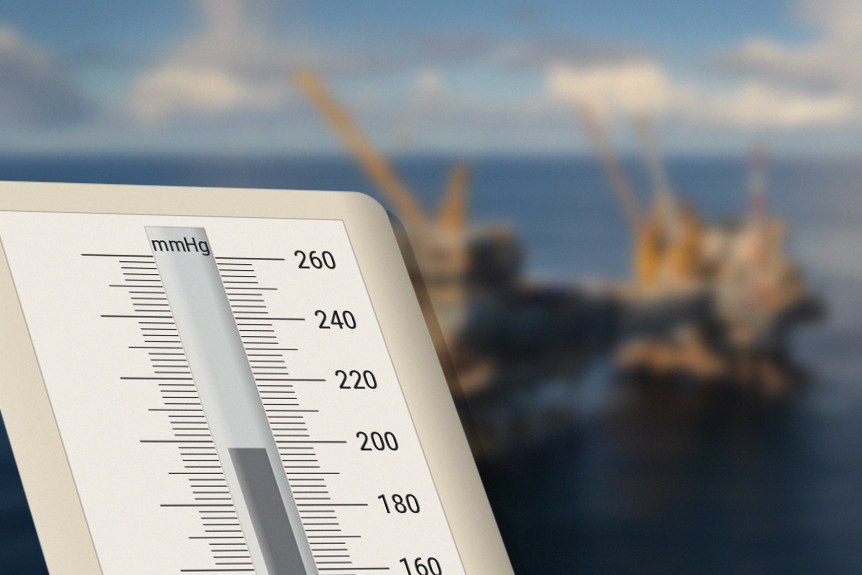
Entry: 198 mmHg
